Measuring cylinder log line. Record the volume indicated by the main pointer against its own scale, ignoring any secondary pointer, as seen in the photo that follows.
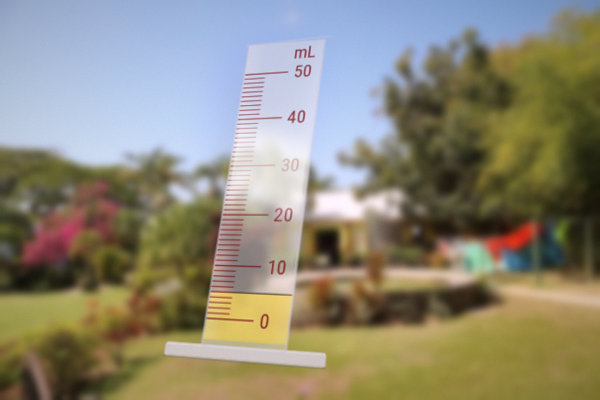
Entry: 5 mL
